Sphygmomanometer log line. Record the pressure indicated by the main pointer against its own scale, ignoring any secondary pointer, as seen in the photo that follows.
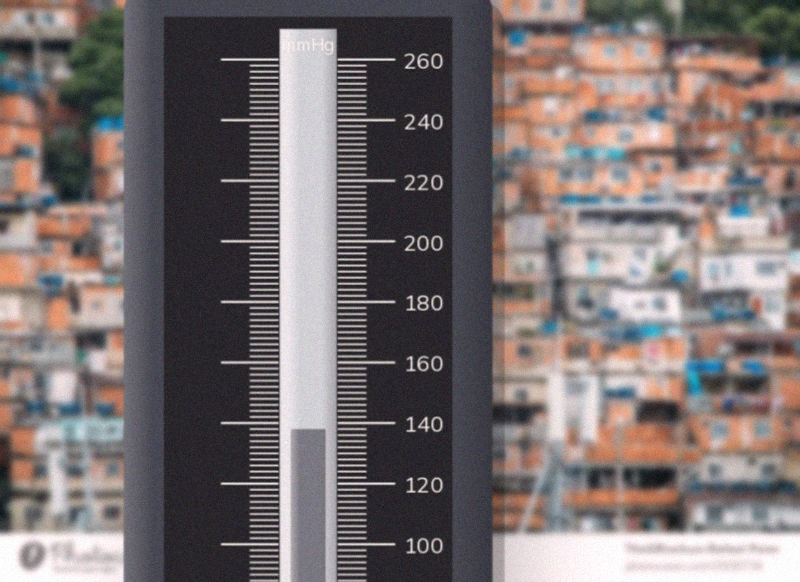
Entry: 138 mmHg
